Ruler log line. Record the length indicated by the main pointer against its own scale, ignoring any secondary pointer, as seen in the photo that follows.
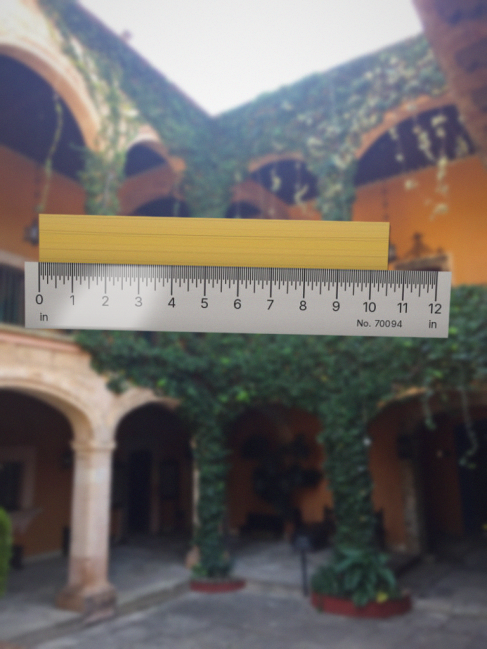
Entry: 10.5 in
